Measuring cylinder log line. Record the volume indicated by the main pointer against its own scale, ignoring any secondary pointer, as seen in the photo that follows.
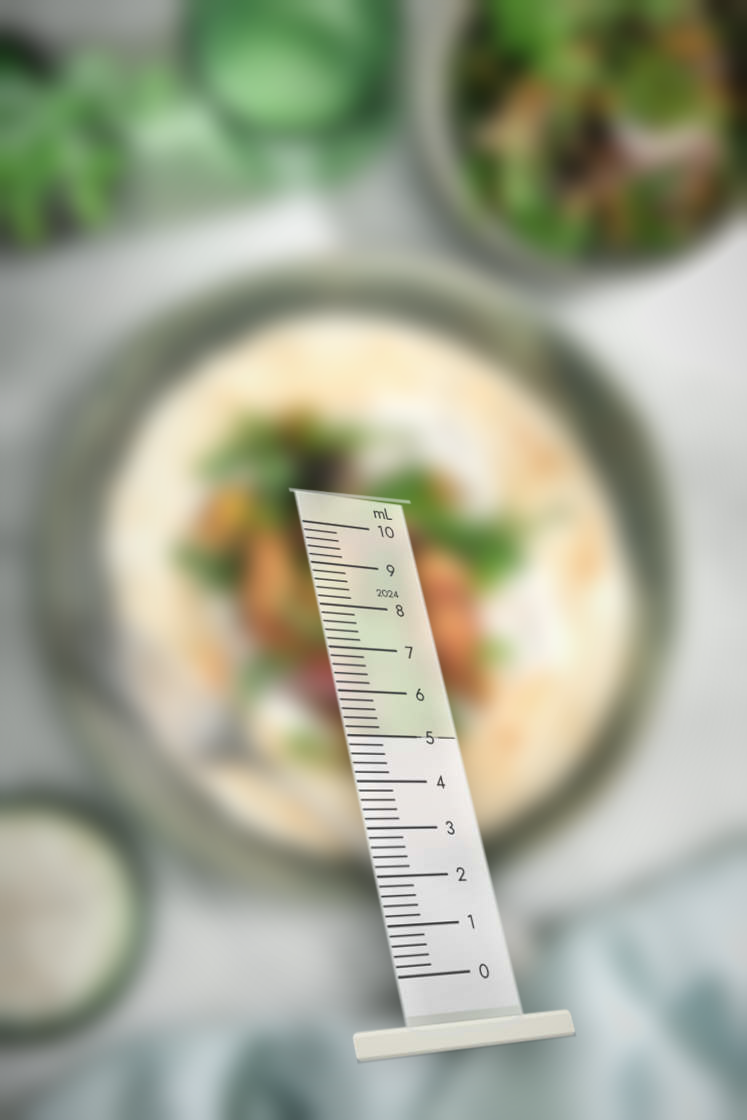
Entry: 5 mL
